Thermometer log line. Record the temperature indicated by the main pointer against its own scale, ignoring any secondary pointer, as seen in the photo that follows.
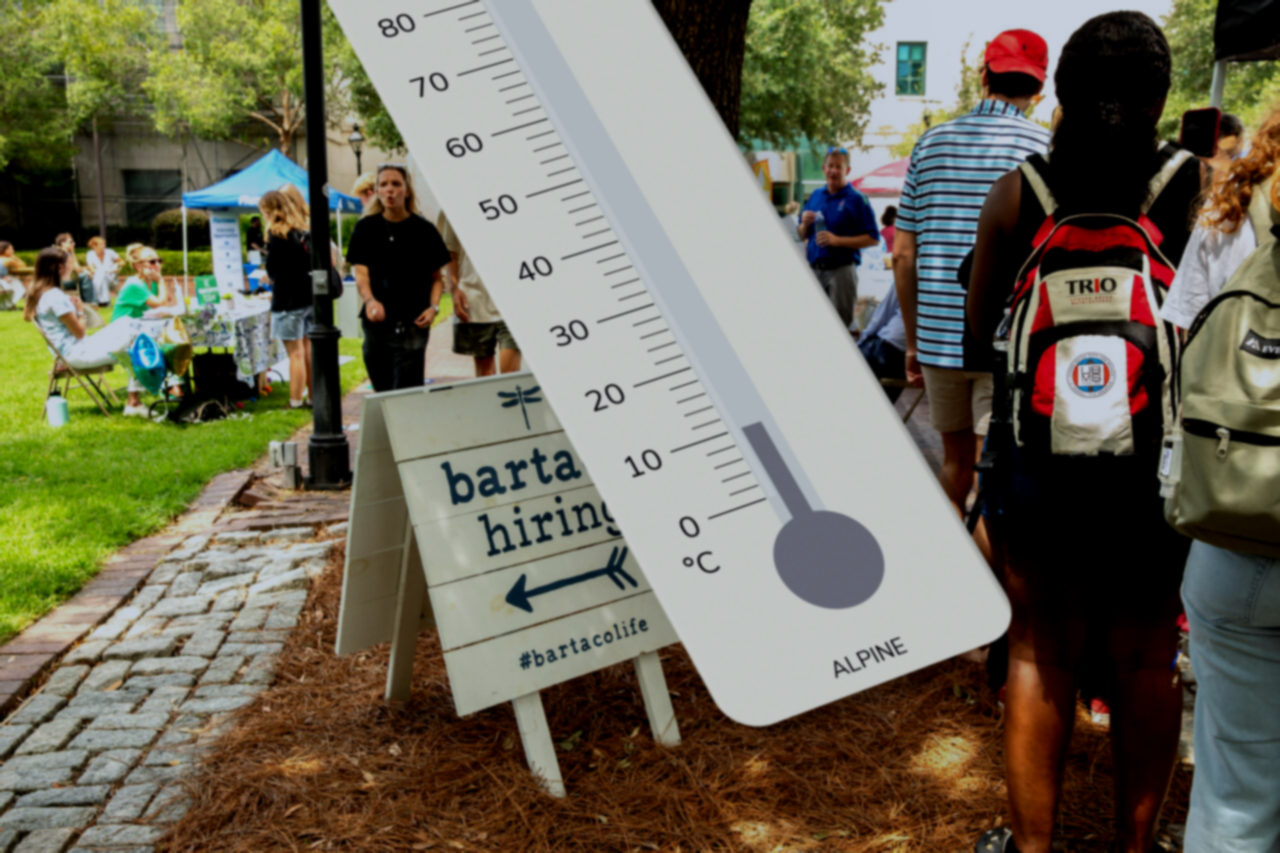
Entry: 10 °C
